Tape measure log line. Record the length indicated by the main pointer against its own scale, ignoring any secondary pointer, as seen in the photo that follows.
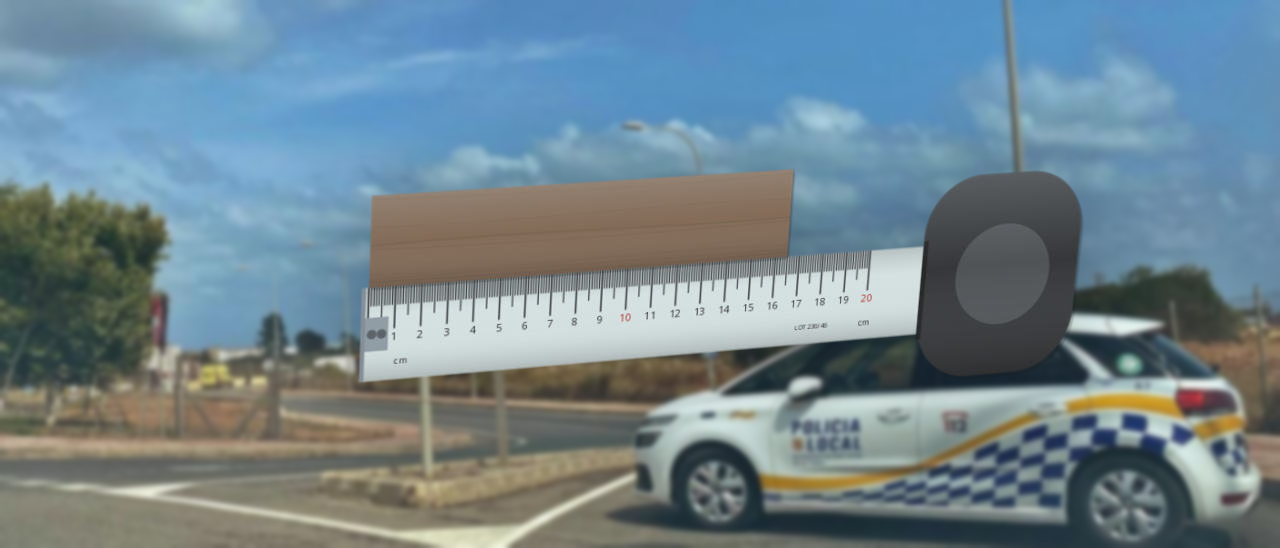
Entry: 16.5 cm
